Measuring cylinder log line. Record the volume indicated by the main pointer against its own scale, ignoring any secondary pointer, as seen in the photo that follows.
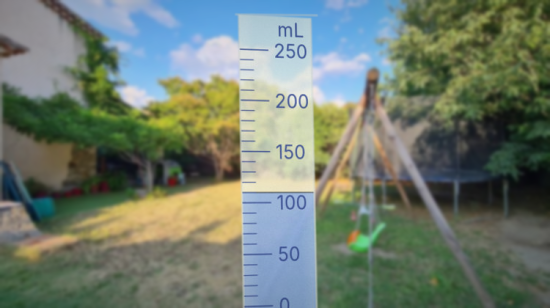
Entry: 110 mL
